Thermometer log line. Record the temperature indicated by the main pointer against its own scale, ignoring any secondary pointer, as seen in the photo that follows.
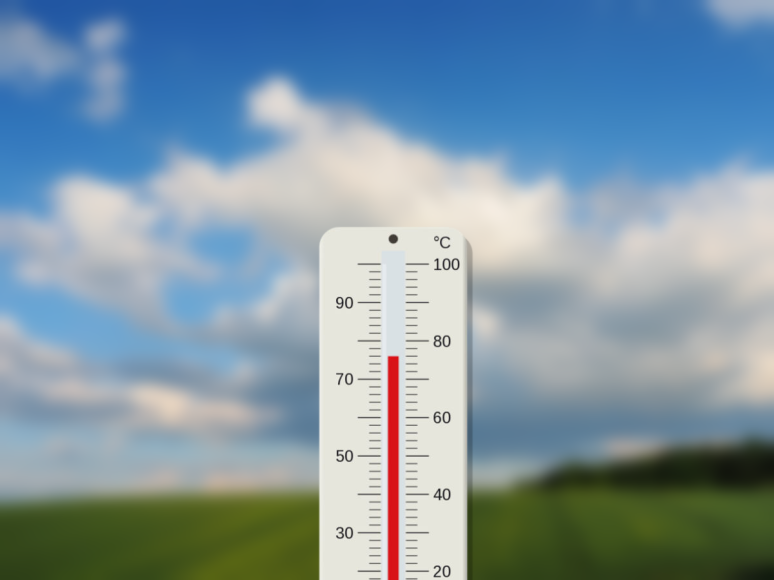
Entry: 76 °C
